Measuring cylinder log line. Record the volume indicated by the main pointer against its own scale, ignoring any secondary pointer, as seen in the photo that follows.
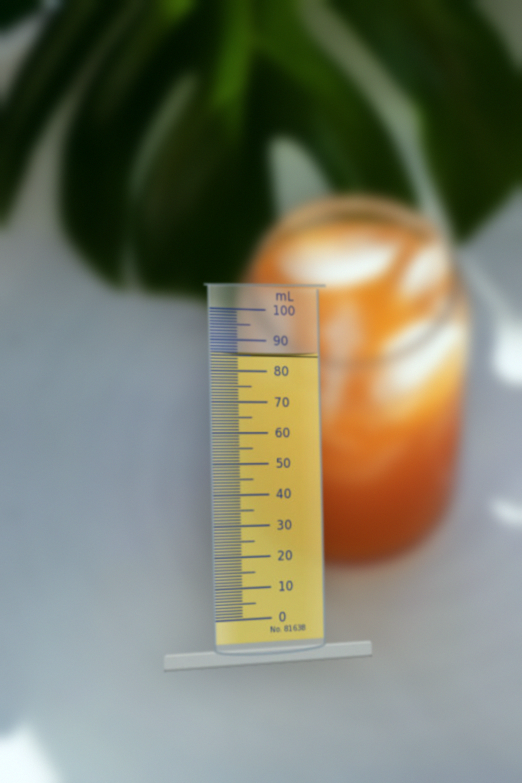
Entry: 85 mL
